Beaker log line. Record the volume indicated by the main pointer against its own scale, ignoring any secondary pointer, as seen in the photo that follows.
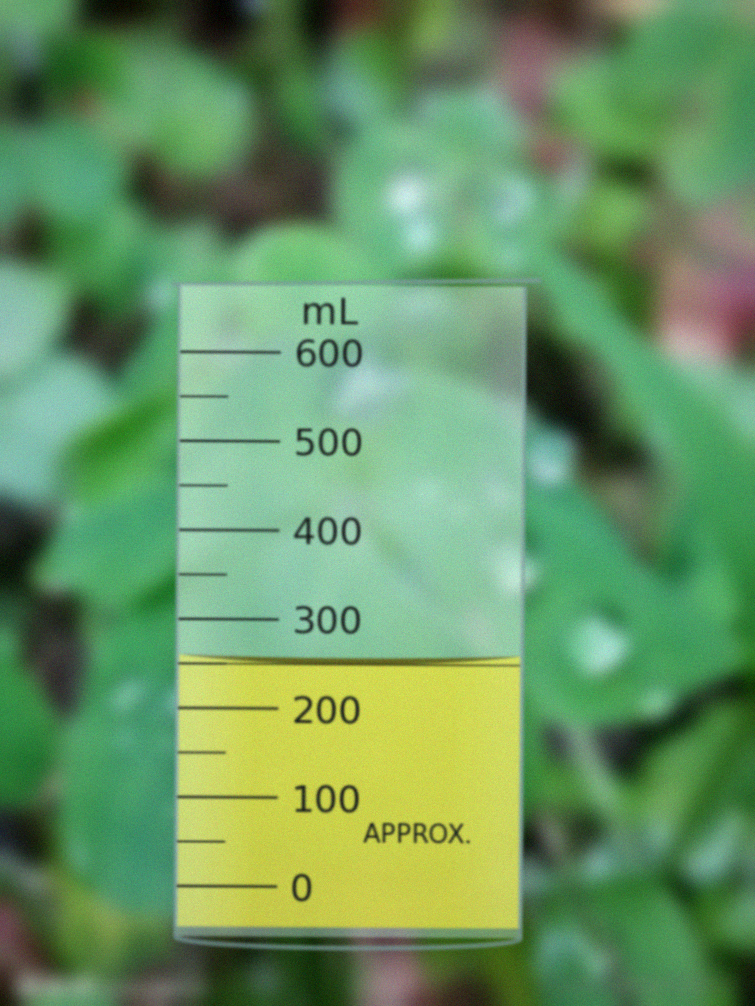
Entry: 250 mL
